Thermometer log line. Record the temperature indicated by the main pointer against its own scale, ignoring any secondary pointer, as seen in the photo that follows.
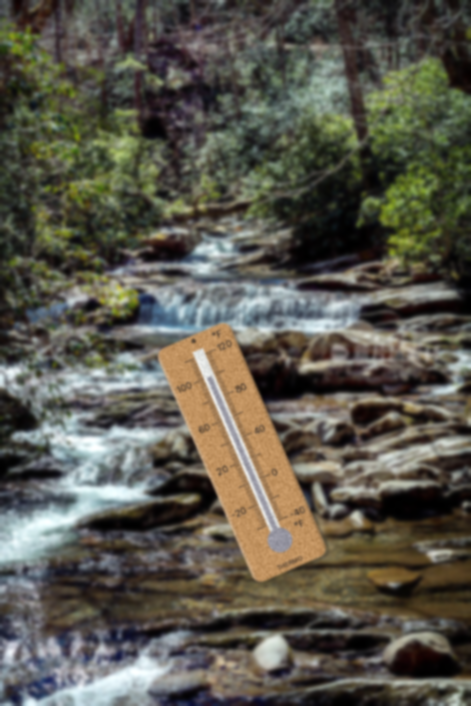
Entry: 100 °F
